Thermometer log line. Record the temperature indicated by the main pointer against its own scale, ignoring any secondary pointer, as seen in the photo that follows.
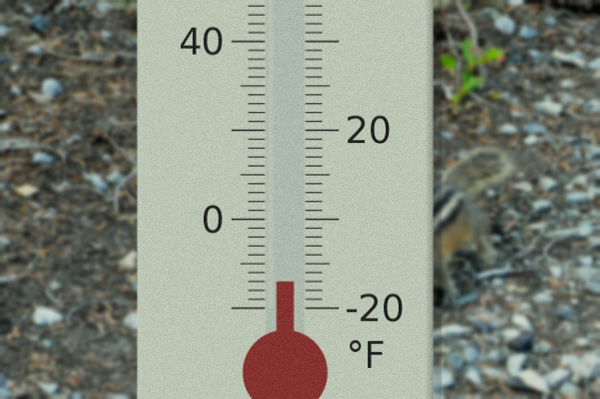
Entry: -14 °F
